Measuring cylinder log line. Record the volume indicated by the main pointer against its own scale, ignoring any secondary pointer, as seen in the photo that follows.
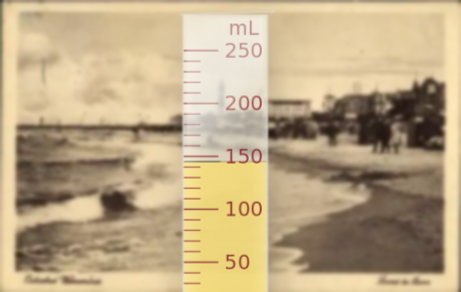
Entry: 145 mL
